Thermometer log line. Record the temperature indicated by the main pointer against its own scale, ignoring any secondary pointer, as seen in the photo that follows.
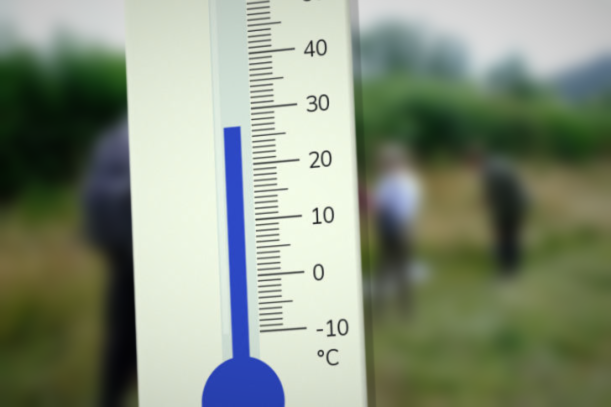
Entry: 27 °C
